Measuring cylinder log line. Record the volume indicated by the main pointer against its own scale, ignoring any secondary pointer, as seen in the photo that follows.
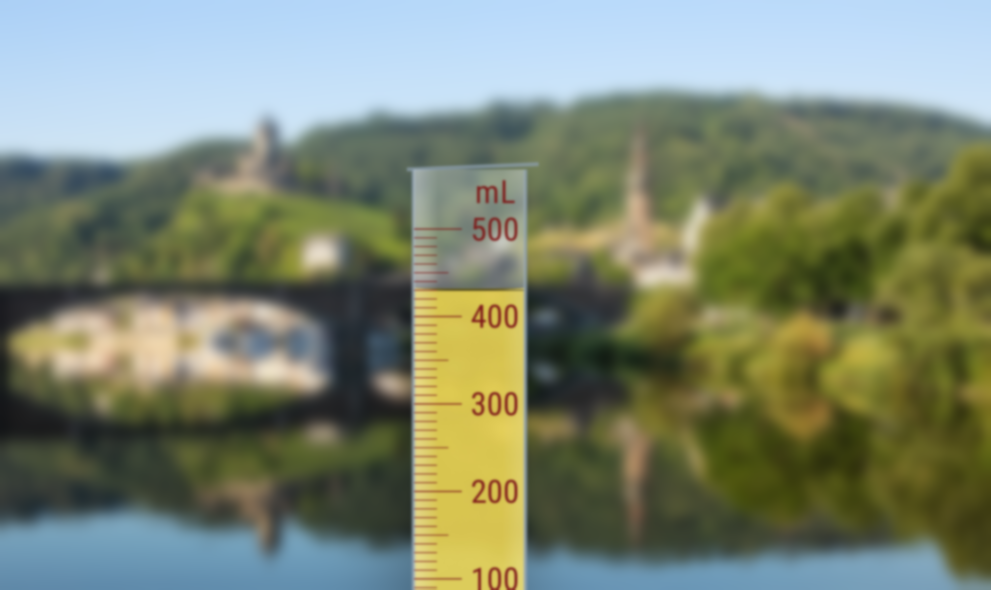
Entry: 430 mL
